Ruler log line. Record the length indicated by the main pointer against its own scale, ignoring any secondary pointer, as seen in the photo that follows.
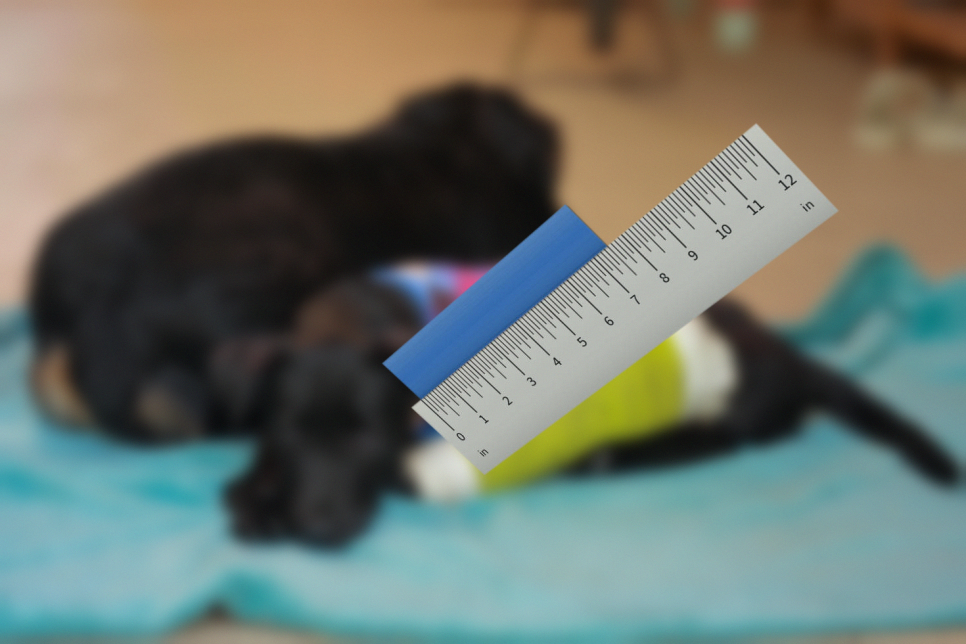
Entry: 7.5 in
